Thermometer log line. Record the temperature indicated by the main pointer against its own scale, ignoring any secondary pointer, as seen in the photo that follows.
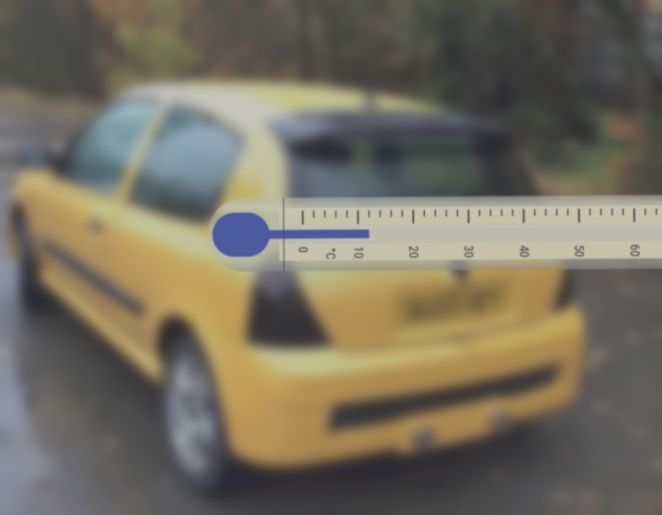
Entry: 12 °C
